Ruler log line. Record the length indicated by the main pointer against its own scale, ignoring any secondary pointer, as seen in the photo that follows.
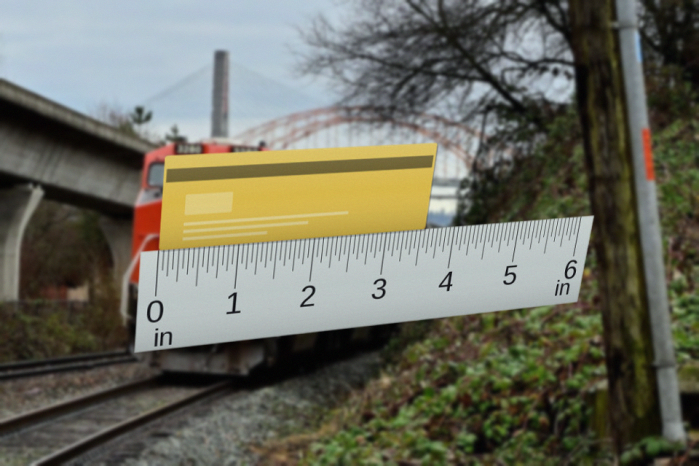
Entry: 3.5625 in
